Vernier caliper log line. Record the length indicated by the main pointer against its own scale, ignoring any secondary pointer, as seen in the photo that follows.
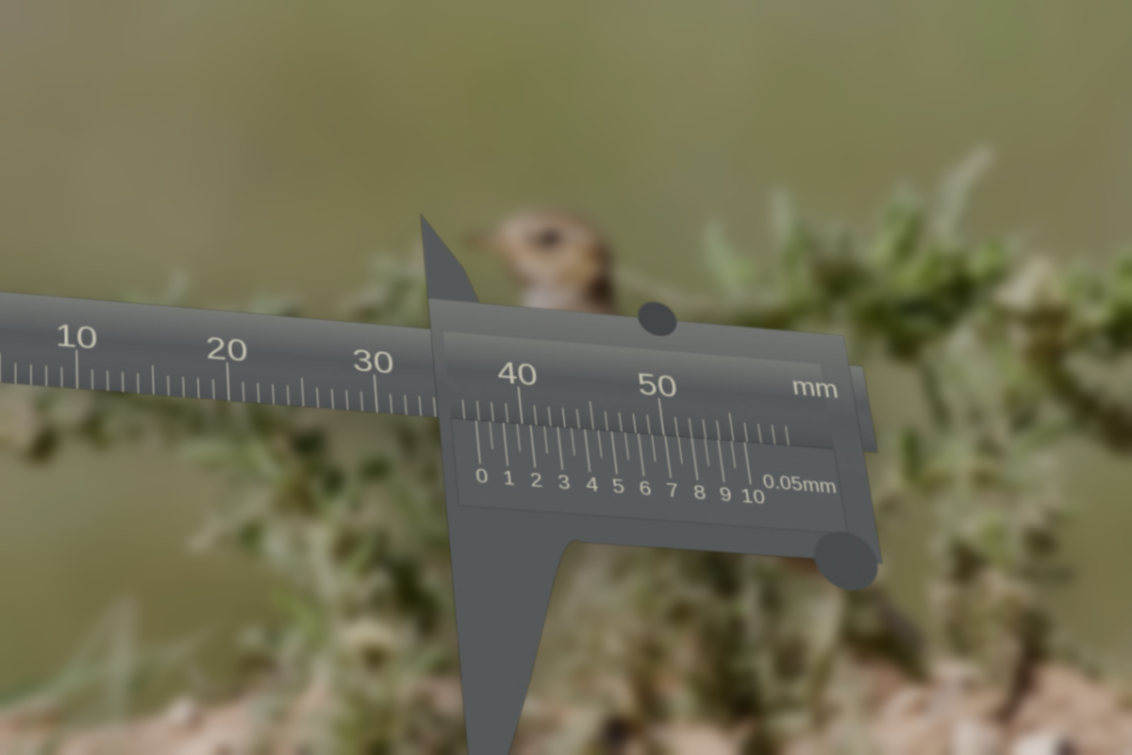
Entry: 36.8 mm
